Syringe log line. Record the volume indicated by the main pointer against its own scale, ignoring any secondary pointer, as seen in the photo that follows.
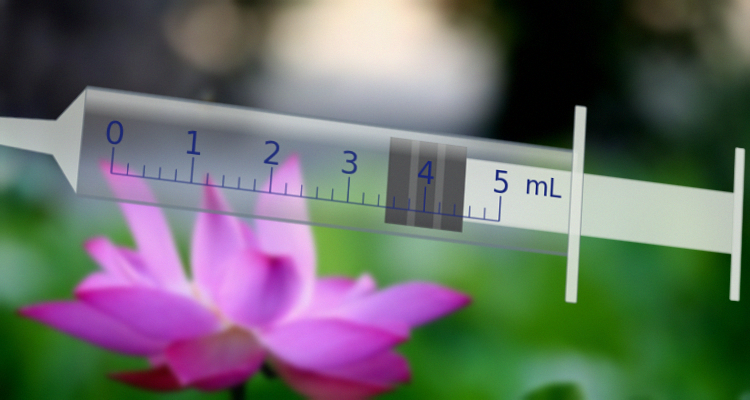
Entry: 3.5 mL
